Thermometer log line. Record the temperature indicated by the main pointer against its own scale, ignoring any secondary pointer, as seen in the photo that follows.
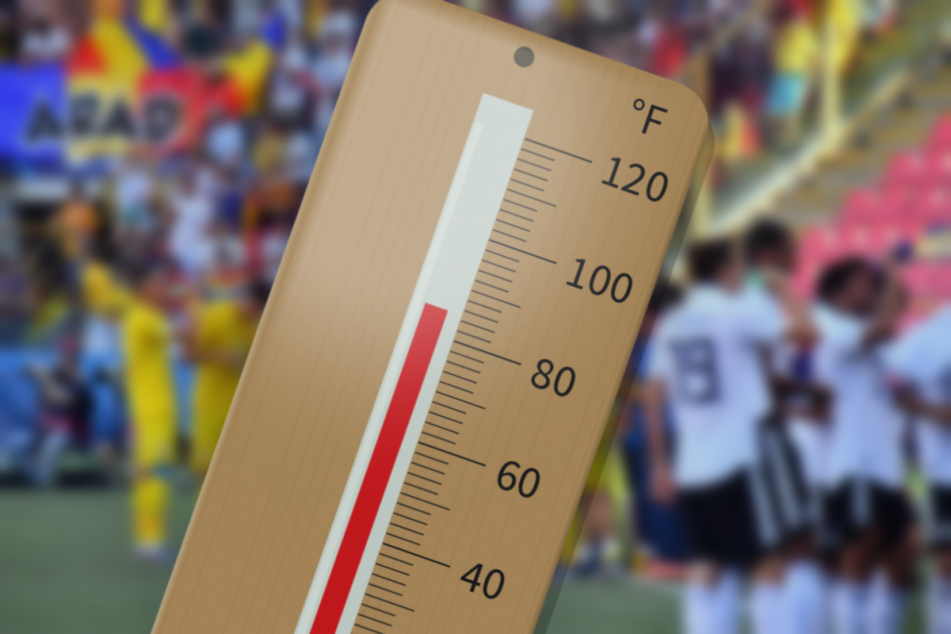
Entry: 85 °F
